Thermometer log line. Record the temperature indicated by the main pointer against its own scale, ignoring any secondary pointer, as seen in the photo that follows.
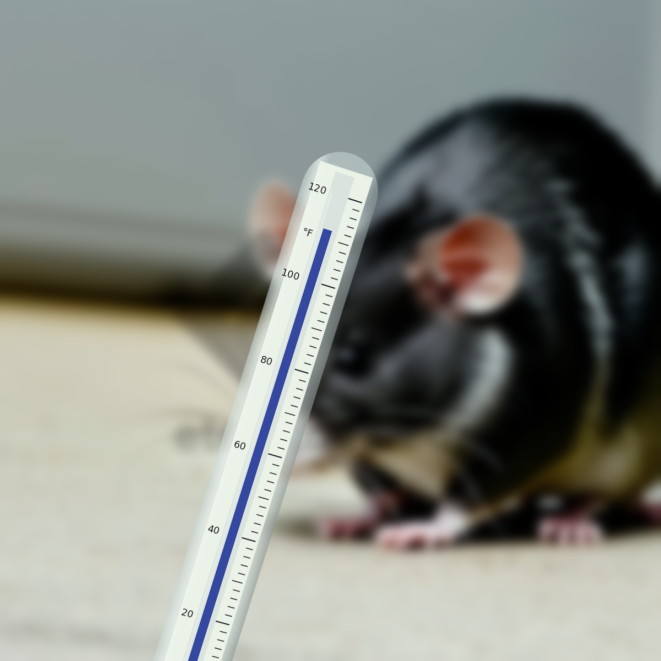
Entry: 112 °F
